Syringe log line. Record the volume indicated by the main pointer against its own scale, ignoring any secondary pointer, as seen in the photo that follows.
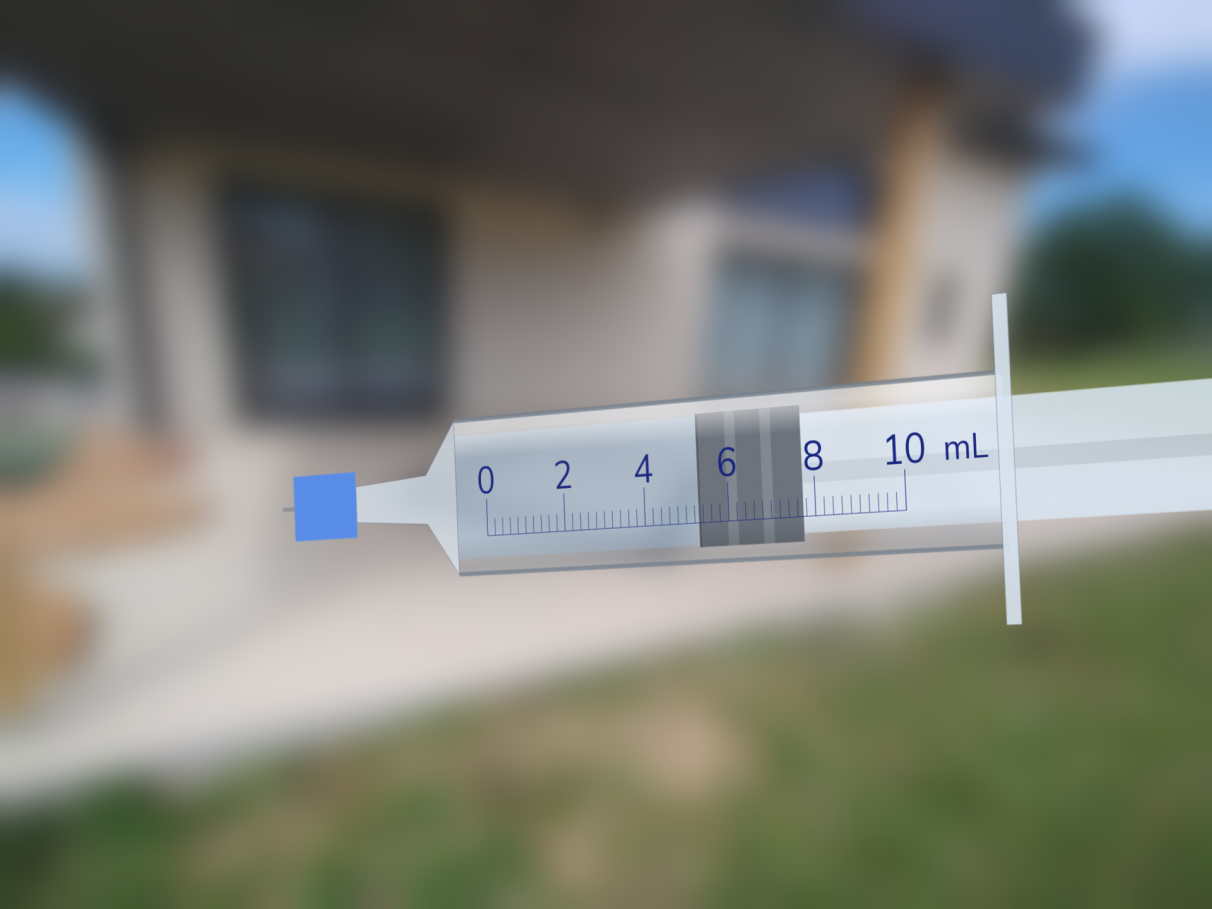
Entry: 5.3 mL
